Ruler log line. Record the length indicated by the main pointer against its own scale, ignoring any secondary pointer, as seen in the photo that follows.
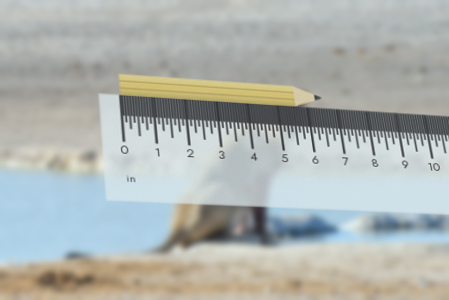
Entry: 6.5 in
